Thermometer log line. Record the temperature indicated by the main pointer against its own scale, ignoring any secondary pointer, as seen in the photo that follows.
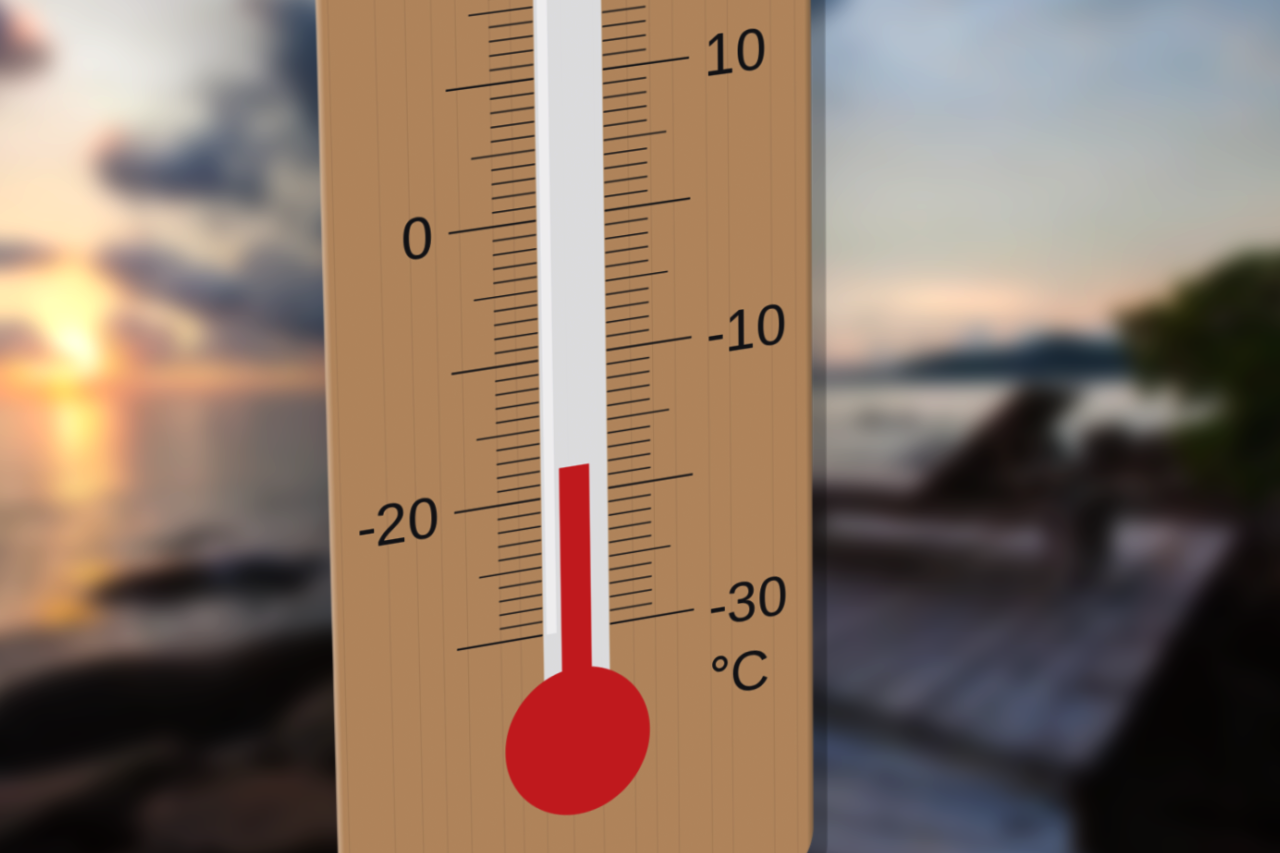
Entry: -18 °C
